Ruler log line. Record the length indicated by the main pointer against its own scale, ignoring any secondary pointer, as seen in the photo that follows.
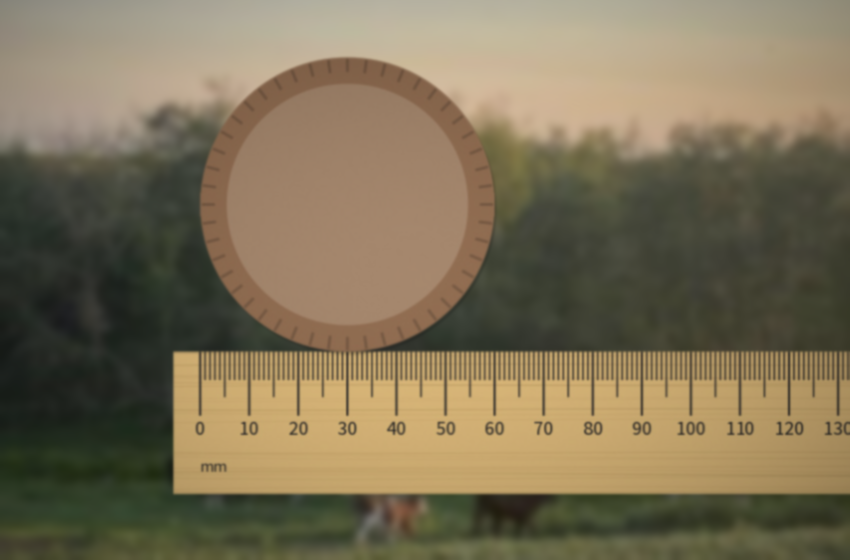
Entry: 60 mm
